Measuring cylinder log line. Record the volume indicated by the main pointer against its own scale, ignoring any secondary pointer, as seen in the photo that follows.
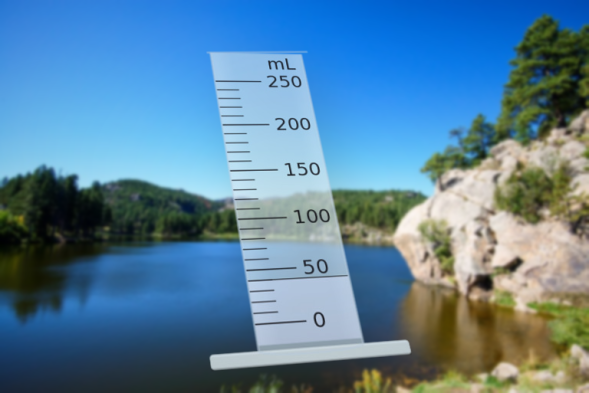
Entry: 40 mL
